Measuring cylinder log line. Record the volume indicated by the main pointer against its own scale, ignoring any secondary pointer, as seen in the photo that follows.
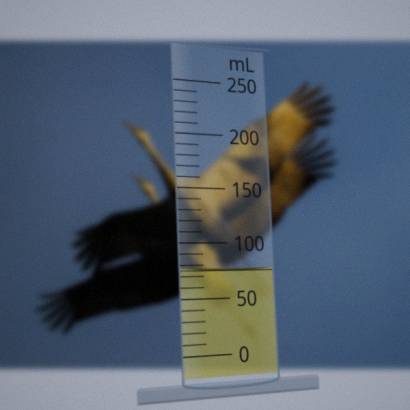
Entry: 75 mL
